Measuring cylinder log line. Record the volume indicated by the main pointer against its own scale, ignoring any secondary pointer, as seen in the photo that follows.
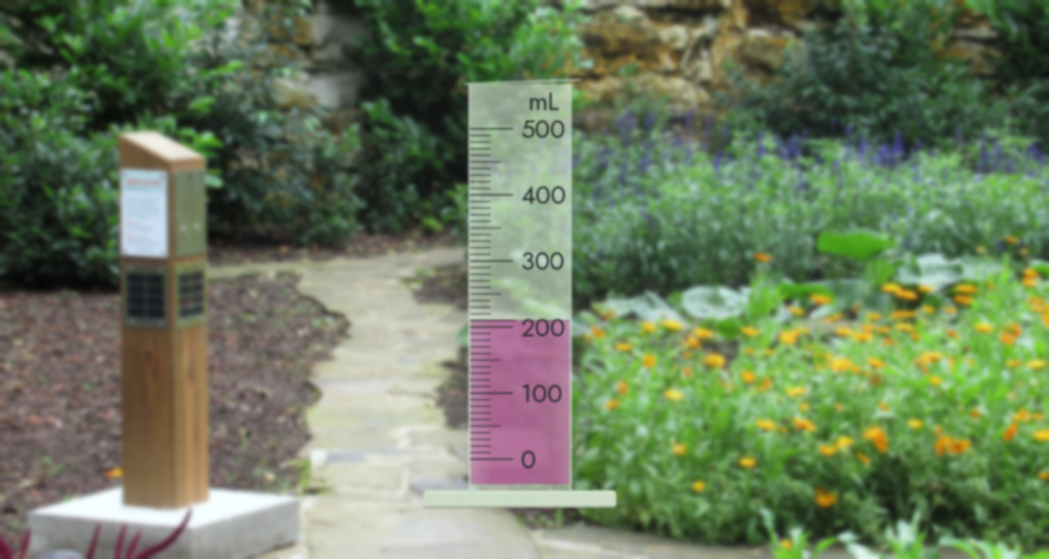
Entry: 210 mL
